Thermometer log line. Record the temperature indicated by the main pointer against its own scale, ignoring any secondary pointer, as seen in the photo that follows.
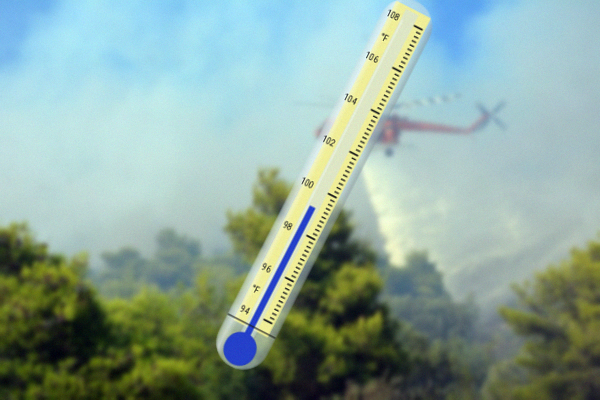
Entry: 99.2 °F
